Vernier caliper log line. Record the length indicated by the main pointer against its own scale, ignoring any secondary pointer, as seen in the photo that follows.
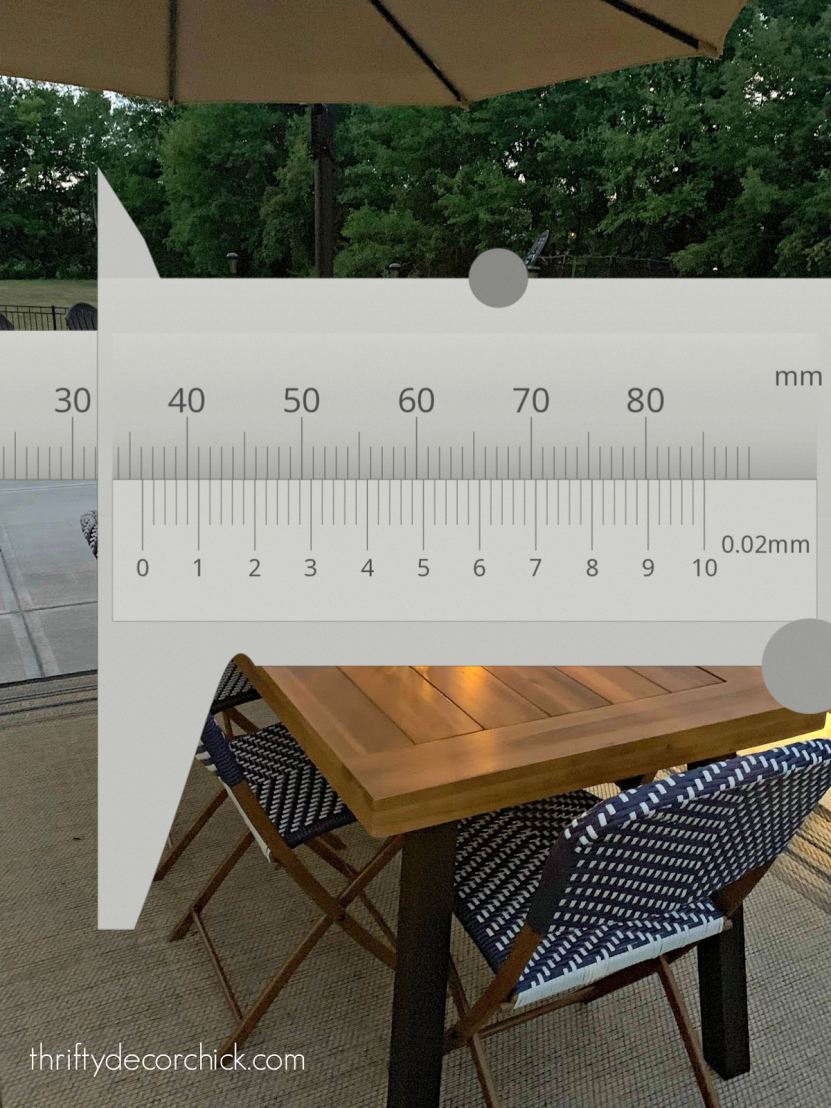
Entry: 36.1 mm
